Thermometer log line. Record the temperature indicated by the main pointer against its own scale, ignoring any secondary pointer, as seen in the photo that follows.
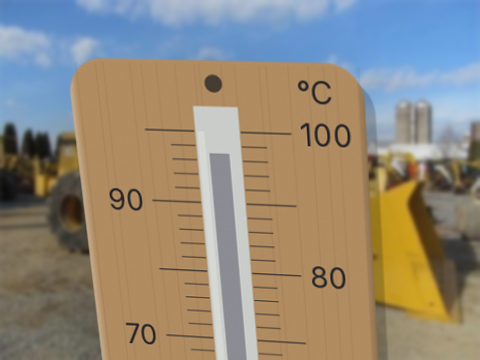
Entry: 97 °C
